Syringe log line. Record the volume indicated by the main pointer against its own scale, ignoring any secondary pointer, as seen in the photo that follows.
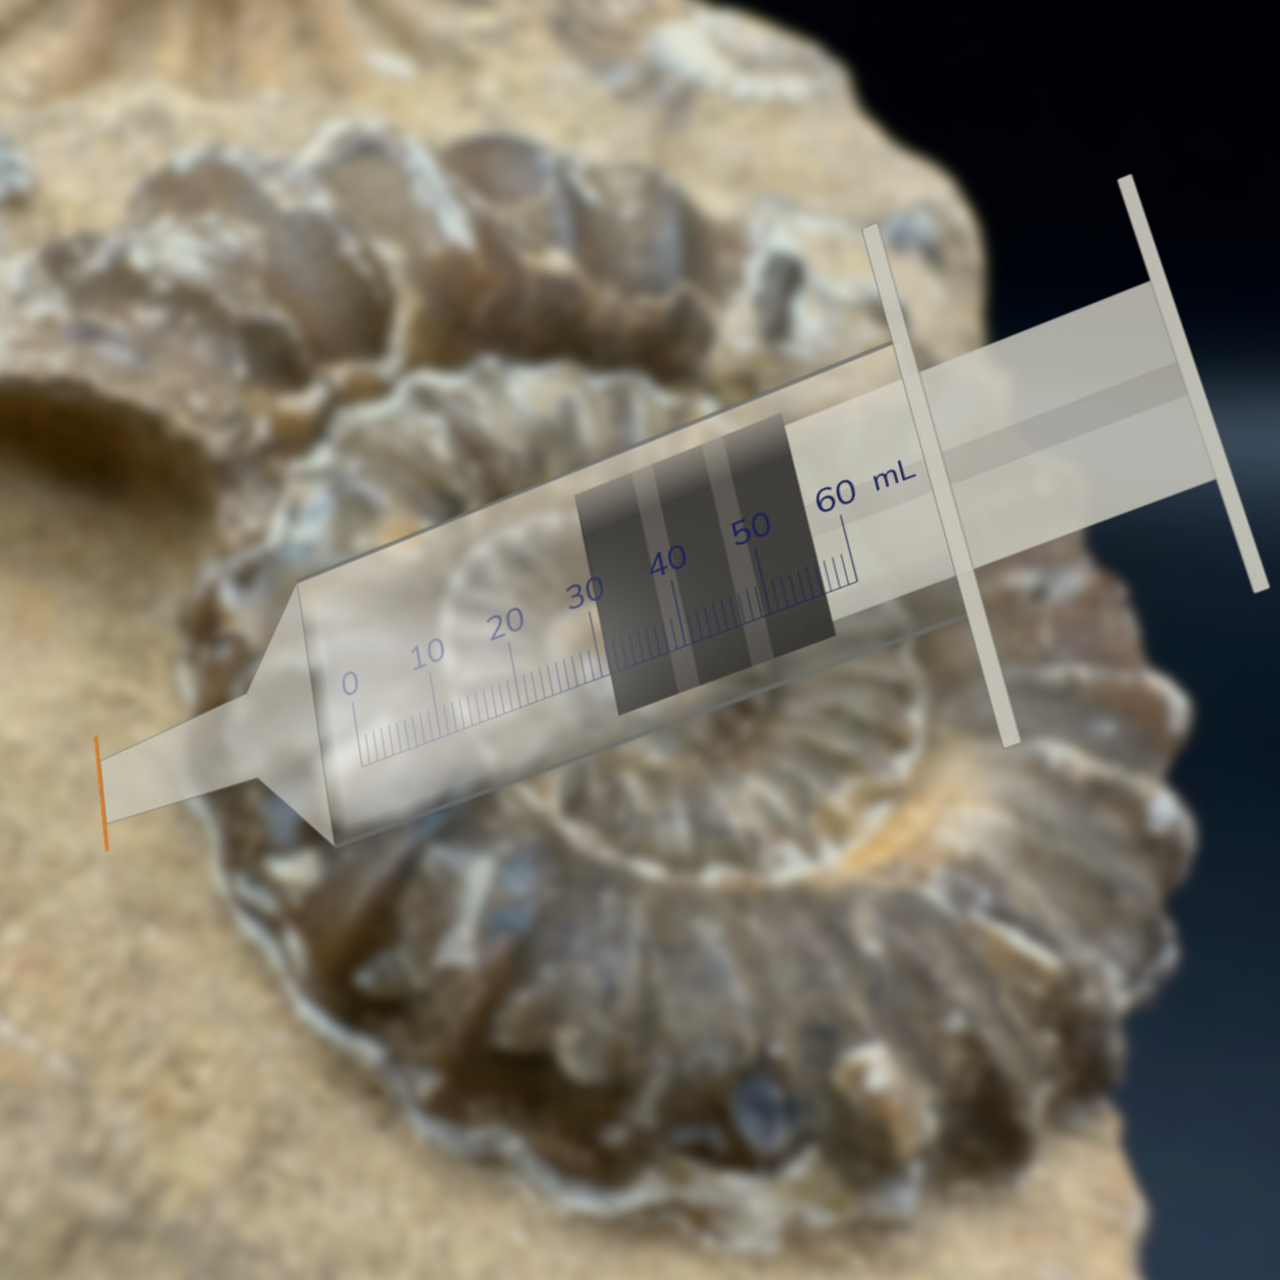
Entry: 31 mL
